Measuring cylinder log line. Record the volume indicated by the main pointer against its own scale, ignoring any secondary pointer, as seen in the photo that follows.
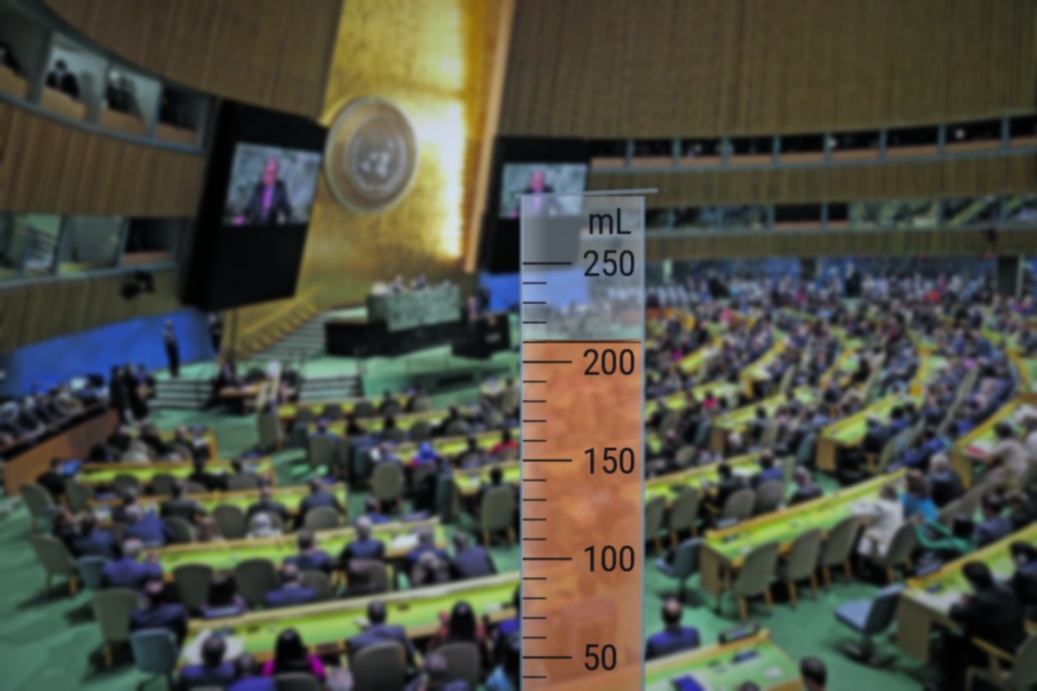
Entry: 210 mL
